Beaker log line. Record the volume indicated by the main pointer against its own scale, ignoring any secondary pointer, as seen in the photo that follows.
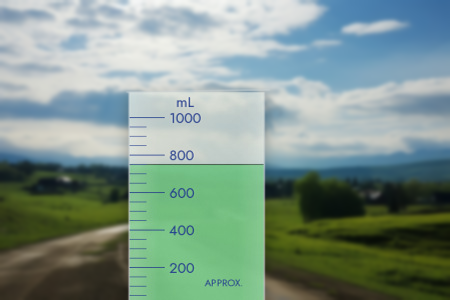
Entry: 750 mL
